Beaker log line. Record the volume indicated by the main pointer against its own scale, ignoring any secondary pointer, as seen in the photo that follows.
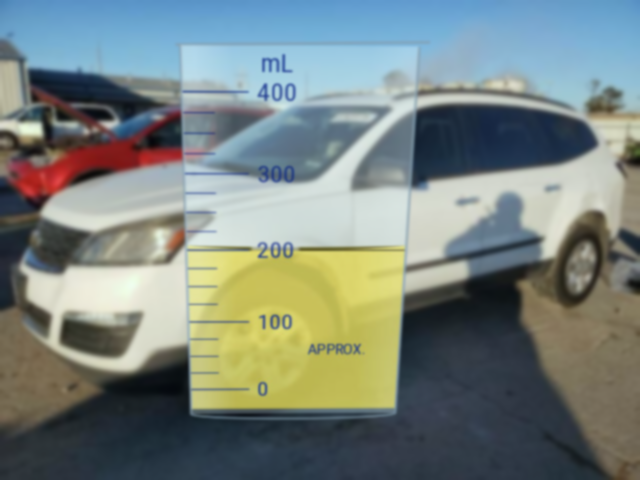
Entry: 200 mL
